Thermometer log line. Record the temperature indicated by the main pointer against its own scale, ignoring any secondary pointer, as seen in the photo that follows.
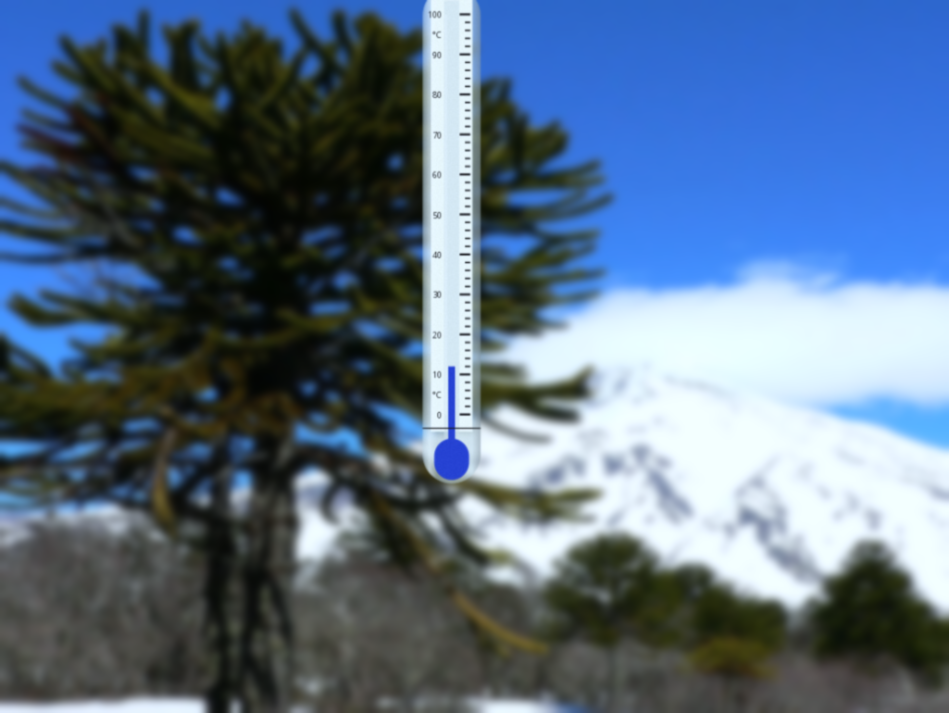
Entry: 12 °C
